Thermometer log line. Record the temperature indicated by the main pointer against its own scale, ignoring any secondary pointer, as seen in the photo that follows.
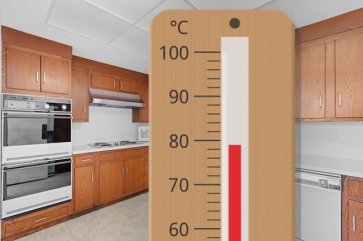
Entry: 79 °C
